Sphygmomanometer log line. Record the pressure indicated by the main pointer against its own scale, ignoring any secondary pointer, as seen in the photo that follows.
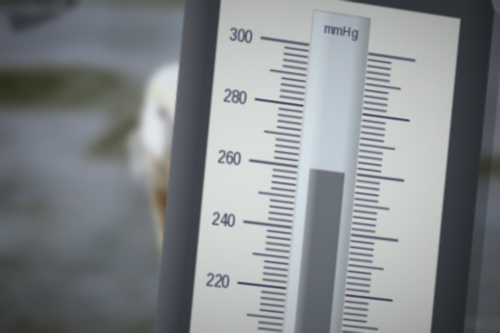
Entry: 260 mmHg
